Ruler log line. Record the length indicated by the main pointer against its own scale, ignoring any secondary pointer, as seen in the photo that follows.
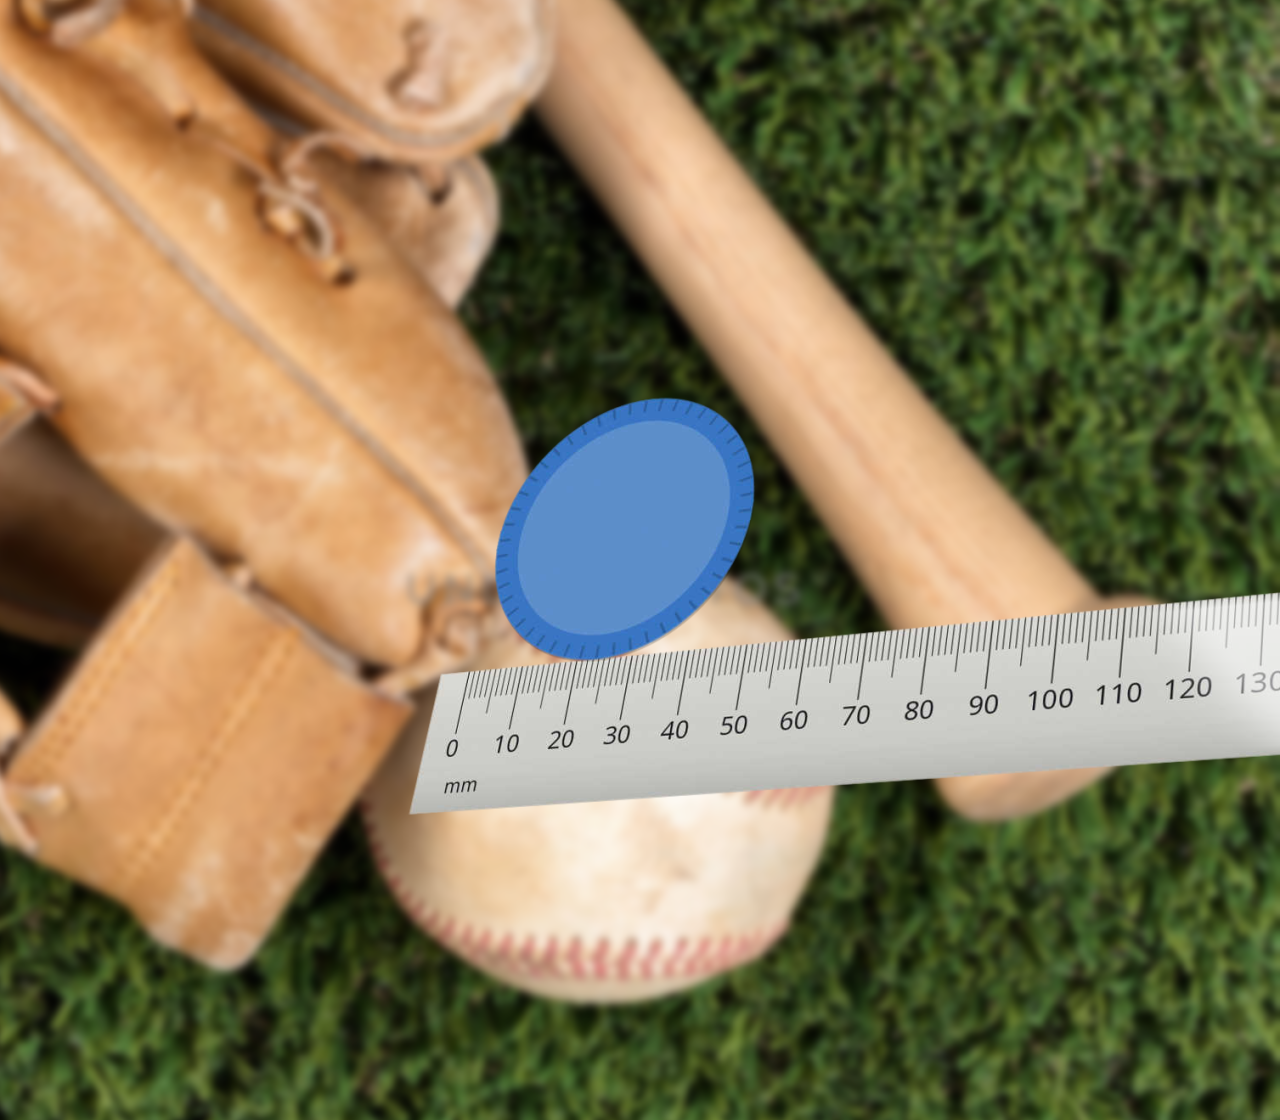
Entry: 47 mm
